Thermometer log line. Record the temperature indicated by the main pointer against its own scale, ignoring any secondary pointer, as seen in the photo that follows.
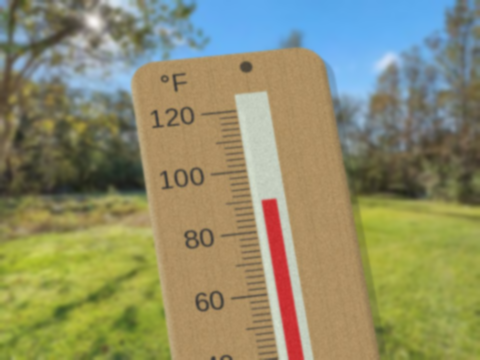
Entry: 90 °F
